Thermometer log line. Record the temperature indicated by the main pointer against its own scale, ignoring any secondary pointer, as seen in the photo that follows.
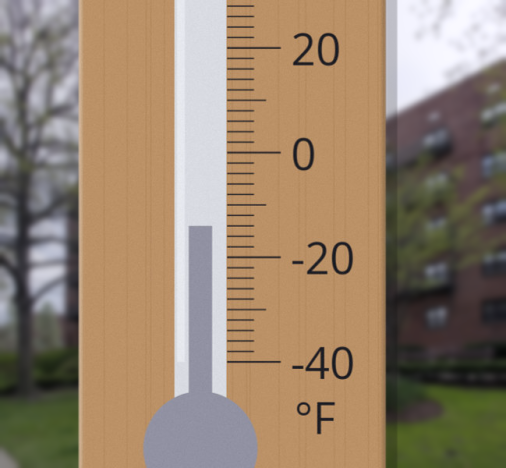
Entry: -14 °F
